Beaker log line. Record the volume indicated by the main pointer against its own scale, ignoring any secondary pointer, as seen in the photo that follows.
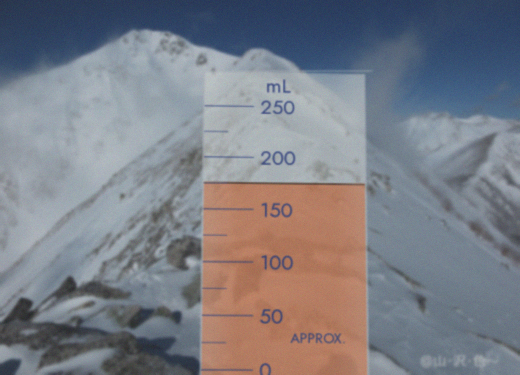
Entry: 175 mL
